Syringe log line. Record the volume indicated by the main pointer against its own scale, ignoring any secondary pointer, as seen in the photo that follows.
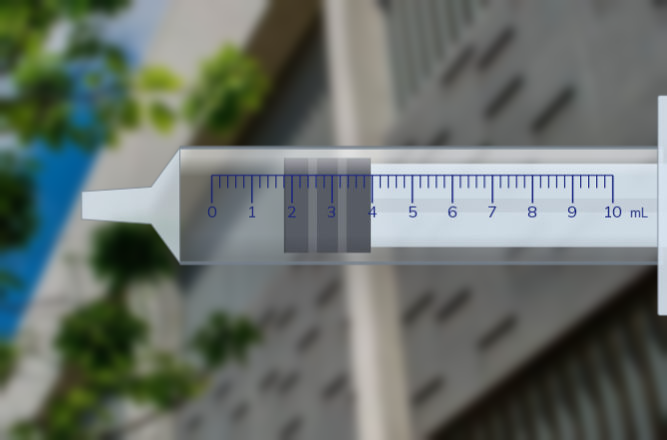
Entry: 1.8 mL
